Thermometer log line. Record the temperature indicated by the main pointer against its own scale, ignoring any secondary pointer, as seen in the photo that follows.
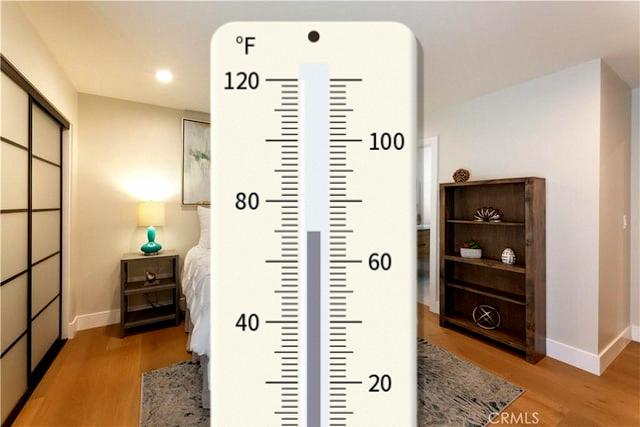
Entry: 70 °F
